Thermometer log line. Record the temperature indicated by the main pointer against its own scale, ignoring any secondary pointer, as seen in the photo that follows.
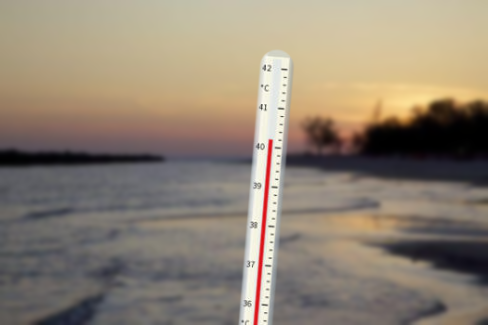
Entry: 40.2 °C
